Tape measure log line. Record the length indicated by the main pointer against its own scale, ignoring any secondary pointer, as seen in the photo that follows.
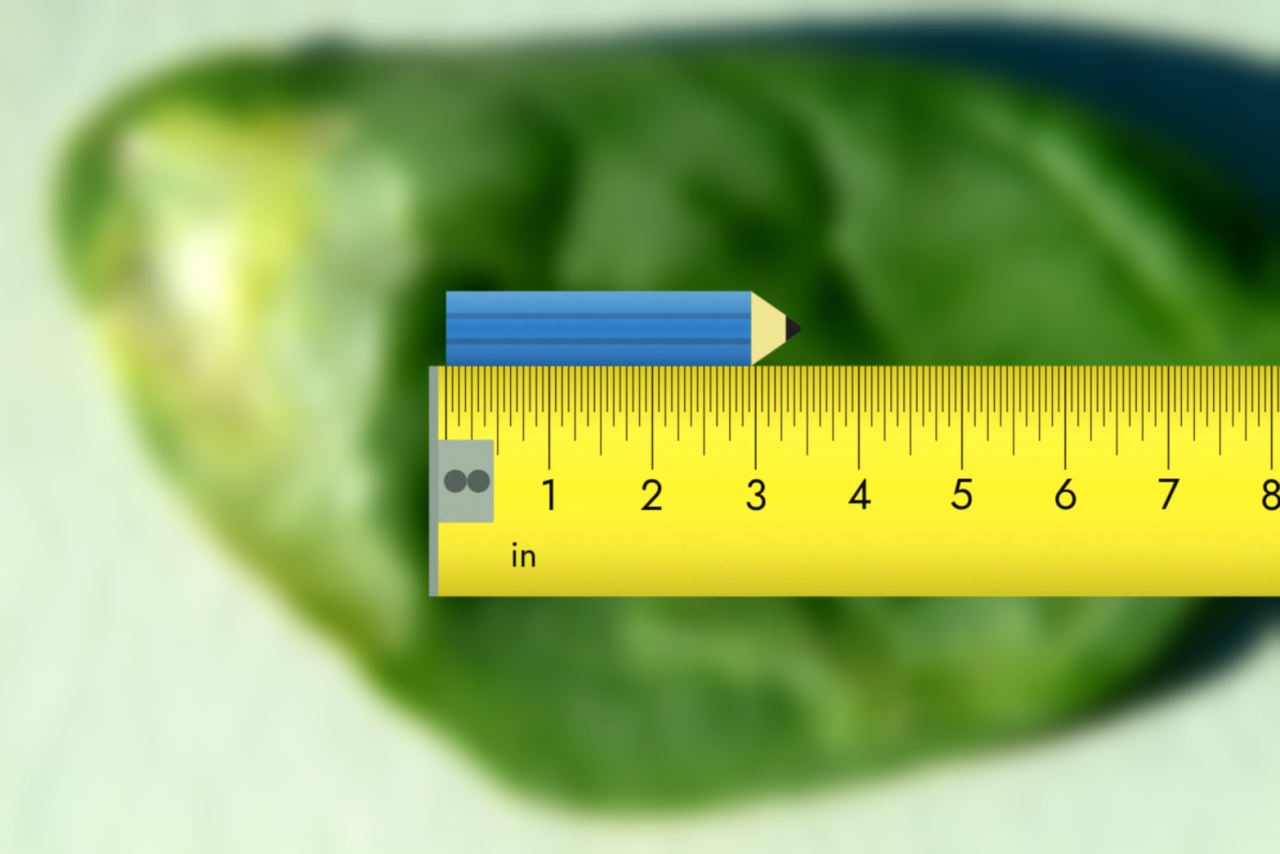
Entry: 3.4375 in
